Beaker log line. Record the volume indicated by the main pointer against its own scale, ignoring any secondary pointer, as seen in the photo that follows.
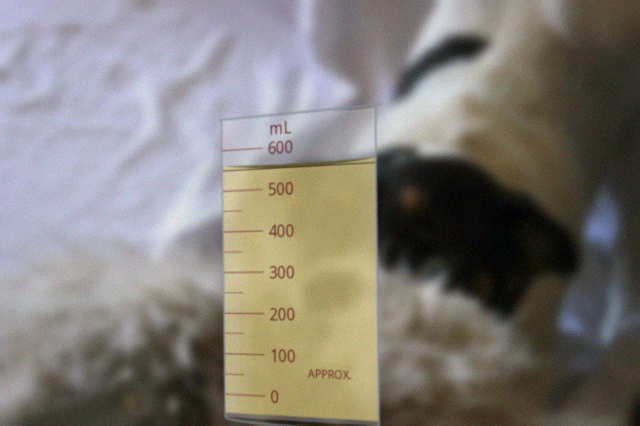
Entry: 550 mL
